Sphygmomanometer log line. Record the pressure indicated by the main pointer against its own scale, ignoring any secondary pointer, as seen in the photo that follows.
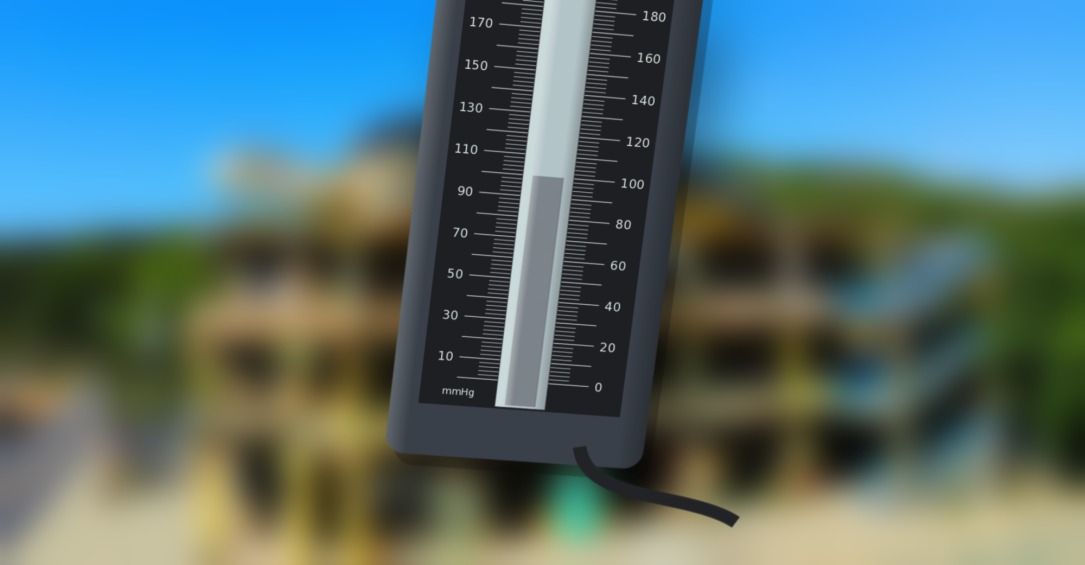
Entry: 100 mmHg
